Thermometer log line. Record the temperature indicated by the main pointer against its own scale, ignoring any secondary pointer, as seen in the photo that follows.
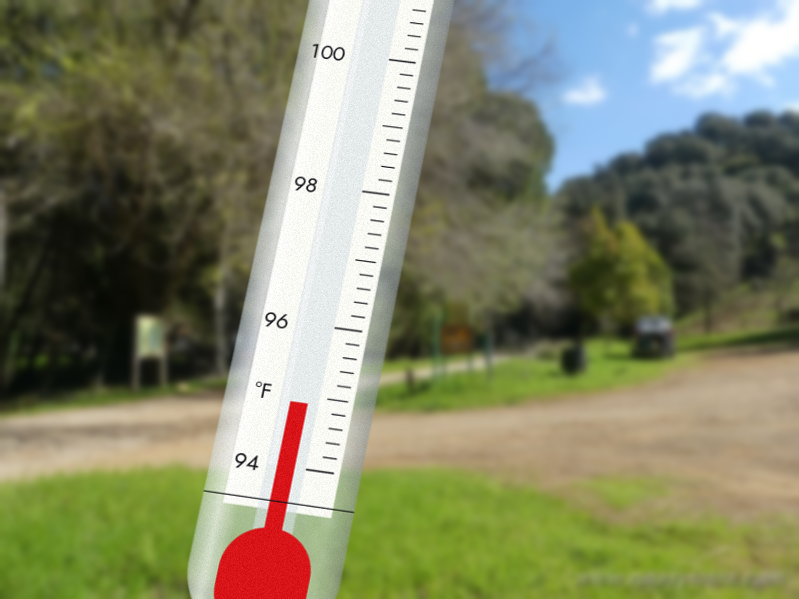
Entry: 94.9 °F
